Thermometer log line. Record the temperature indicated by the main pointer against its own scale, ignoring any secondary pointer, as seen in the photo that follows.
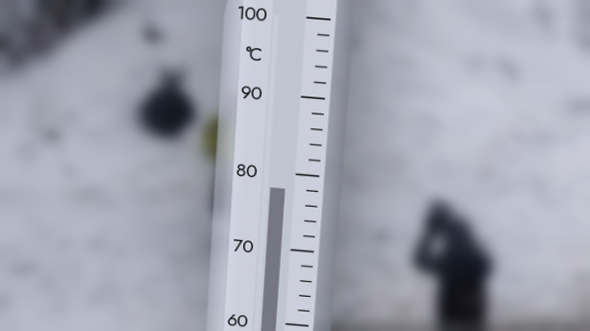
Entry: 78 °C
